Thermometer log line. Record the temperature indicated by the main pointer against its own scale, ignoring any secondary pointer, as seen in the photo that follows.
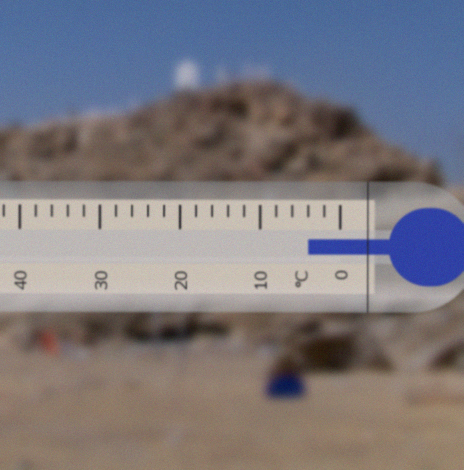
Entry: 4 °C
